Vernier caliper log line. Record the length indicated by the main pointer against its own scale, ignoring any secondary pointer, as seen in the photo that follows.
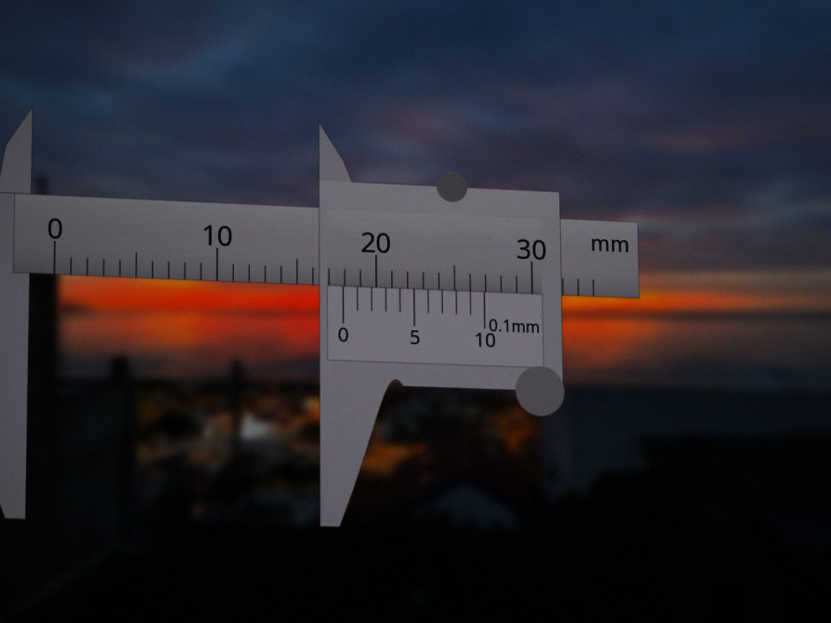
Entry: 17.9 mm
